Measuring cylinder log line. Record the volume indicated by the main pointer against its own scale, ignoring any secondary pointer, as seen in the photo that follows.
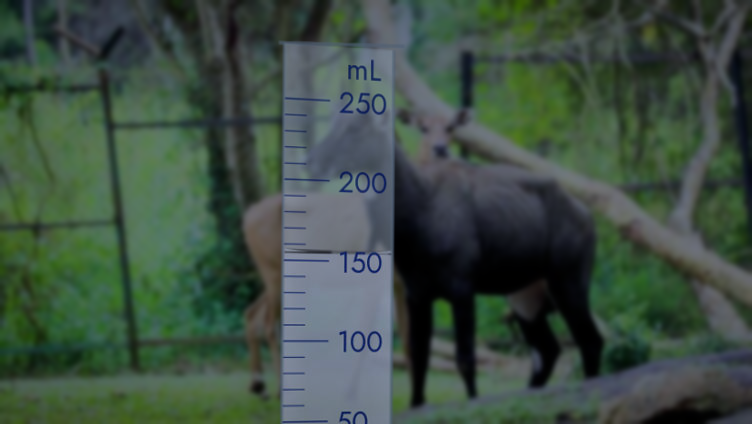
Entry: 155 mL
